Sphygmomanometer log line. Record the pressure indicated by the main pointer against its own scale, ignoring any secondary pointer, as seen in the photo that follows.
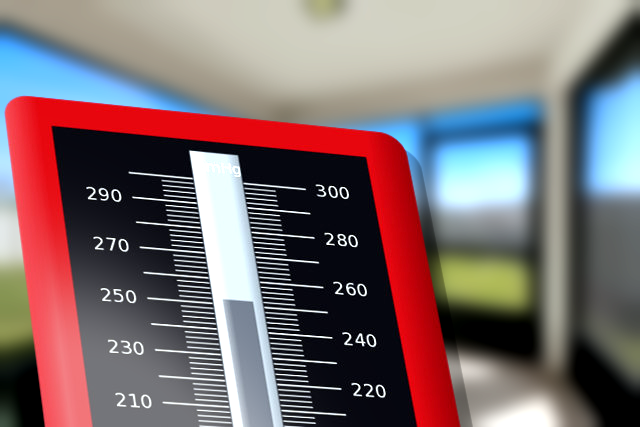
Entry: 252 mmHg
